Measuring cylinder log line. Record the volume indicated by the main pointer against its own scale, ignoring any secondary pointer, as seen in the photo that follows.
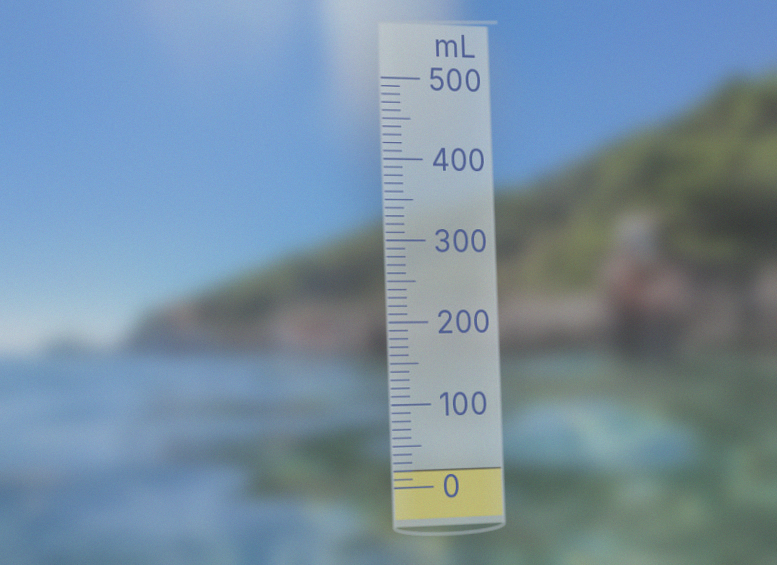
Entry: 20 mL
